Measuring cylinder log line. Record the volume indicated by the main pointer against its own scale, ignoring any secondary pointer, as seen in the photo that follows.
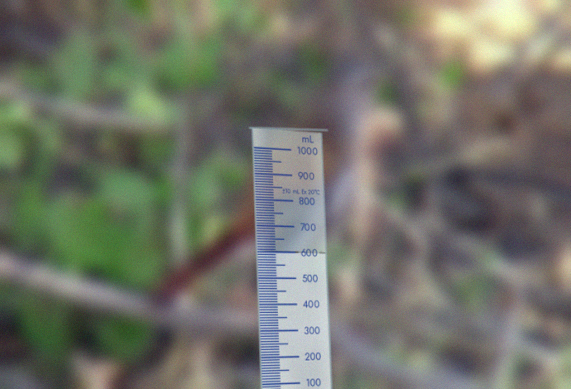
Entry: 600 mL
